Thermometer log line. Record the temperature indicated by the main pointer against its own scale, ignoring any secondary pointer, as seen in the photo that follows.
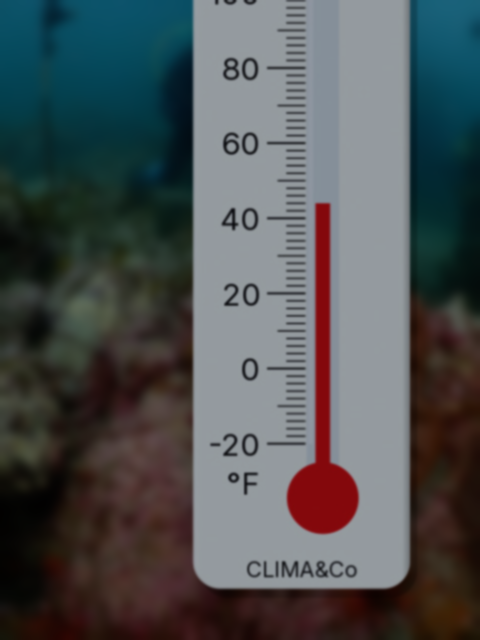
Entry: 44 °F
